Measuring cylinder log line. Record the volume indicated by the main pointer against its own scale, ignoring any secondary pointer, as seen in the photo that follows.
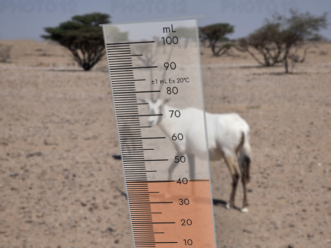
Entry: 40 mL
